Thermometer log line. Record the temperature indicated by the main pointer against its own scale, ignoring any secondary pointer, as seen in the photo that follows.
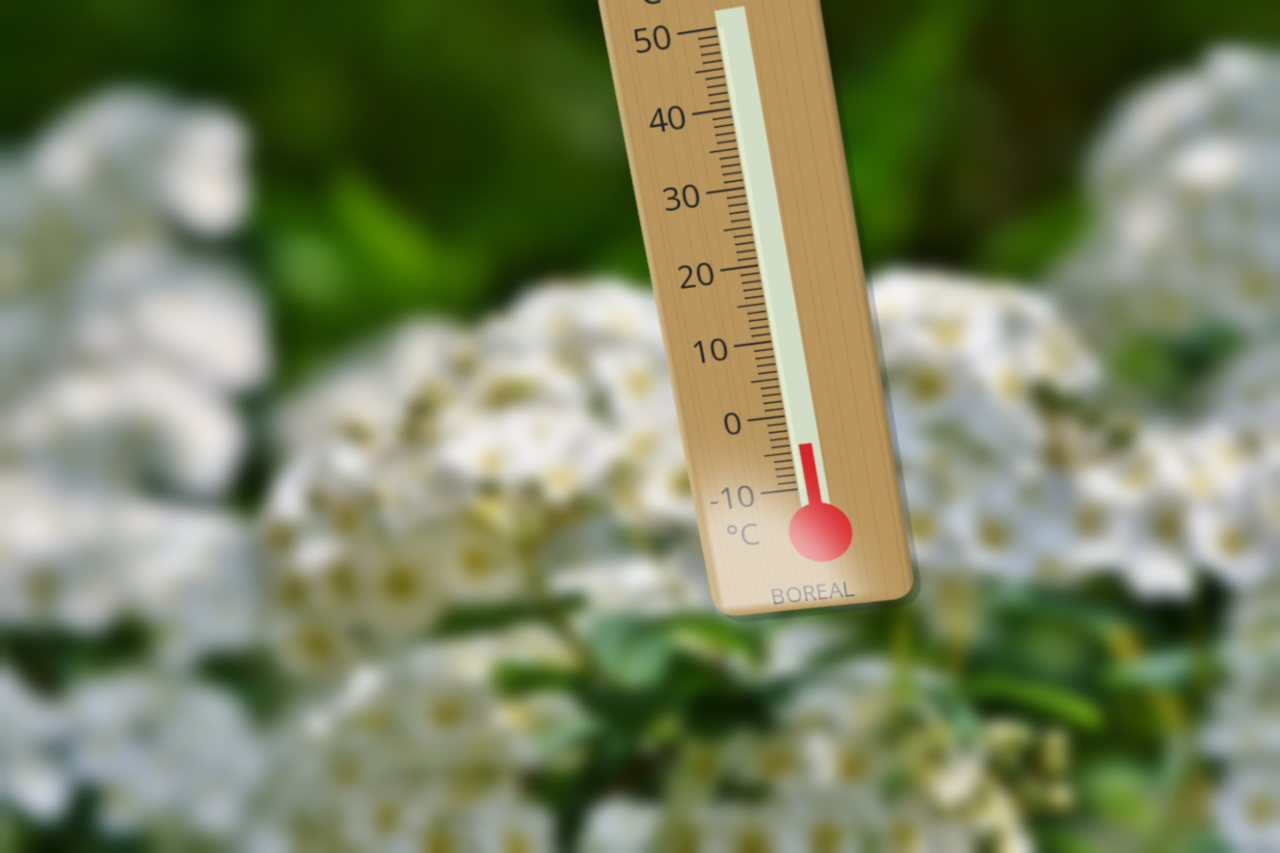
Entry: -4 °C
